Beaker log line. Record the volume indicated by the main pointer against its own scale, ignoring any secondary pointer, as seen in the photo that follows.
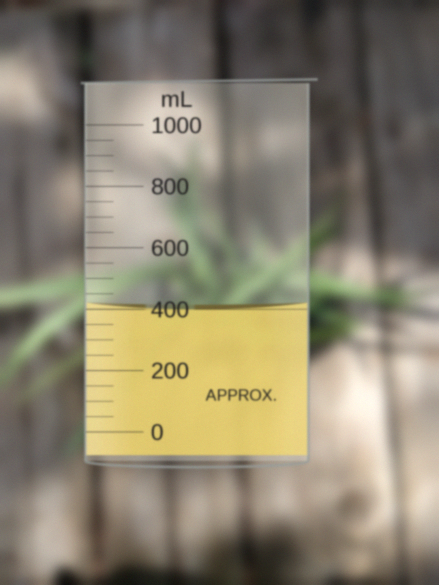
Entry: 400 mL
